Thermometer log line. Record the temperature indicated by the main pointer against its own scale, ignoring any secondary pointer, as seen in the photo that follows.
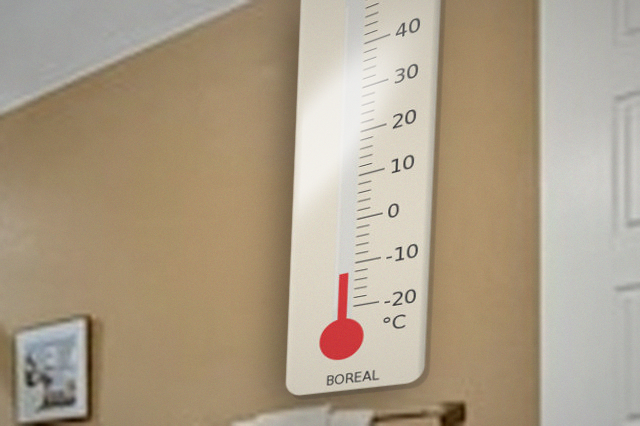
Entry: -12 °C
